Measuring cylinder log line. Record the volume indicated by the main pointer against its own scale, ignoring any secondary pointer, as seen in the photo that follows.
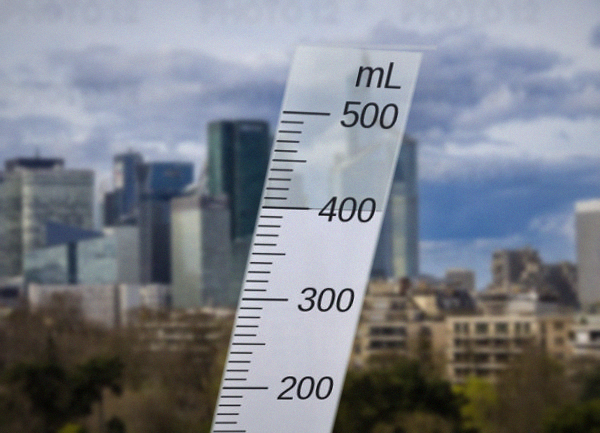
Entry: 400 mL
